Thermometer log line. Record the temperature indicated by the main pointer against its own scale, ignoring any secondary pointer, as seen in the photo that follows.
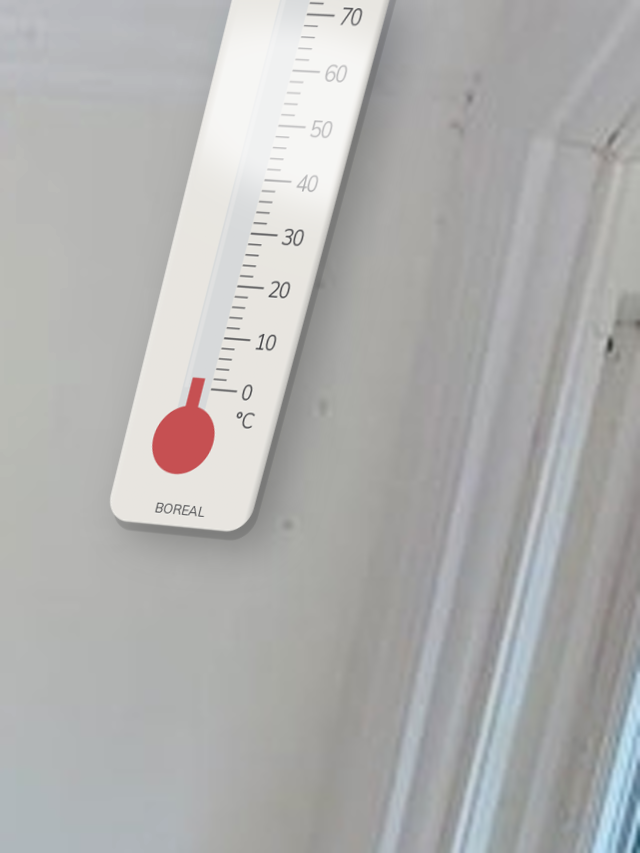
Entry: 2 °C
